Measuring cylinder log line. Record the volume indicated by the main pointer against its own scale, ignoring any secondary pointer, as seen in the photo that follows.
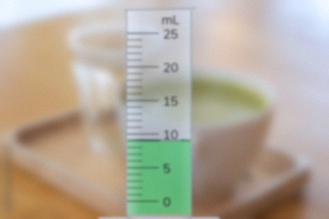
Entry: 9 mL
